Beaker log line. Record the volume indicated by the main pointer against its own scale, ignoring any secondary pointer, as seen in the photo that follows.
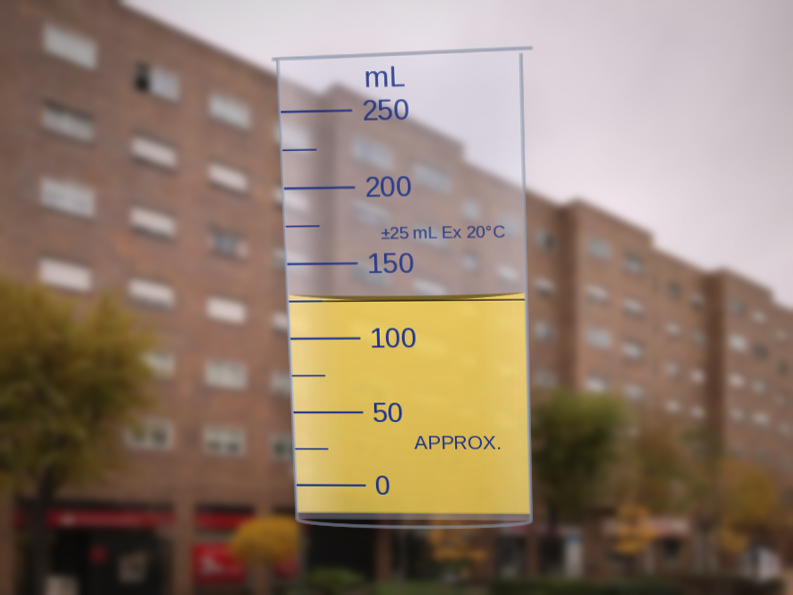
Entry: 125 mL
